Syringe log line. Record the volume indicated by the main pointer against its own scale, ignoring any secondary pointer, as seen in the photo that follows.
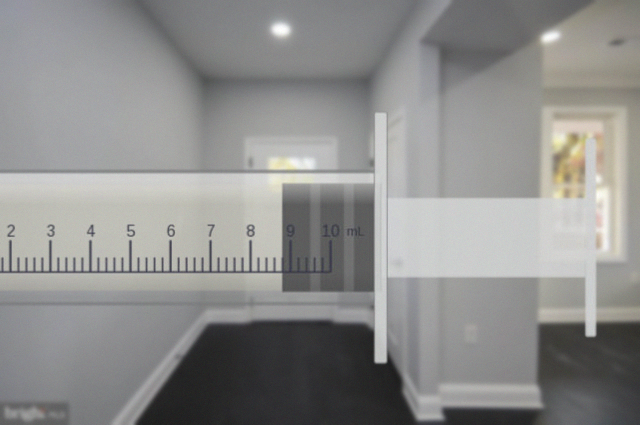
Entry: 8.8 mL
